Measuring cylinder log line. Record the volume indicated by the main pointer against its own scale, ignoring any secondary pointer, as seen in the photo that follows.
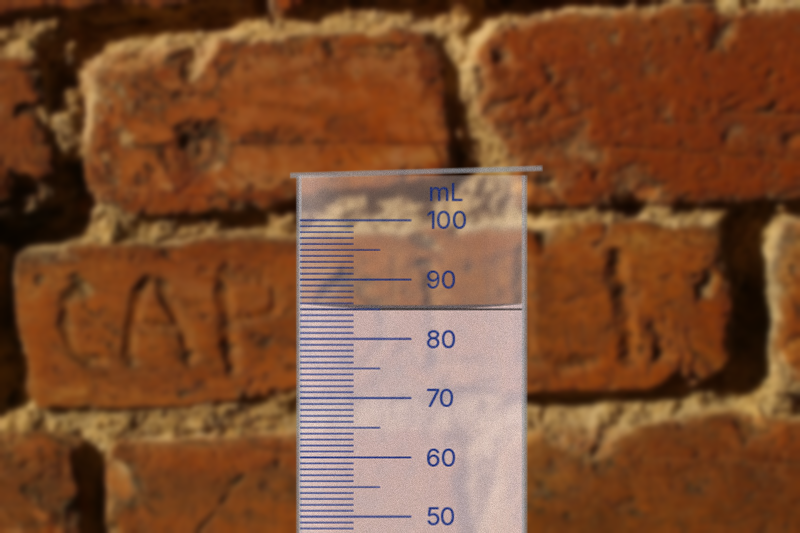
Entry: 85 mL
